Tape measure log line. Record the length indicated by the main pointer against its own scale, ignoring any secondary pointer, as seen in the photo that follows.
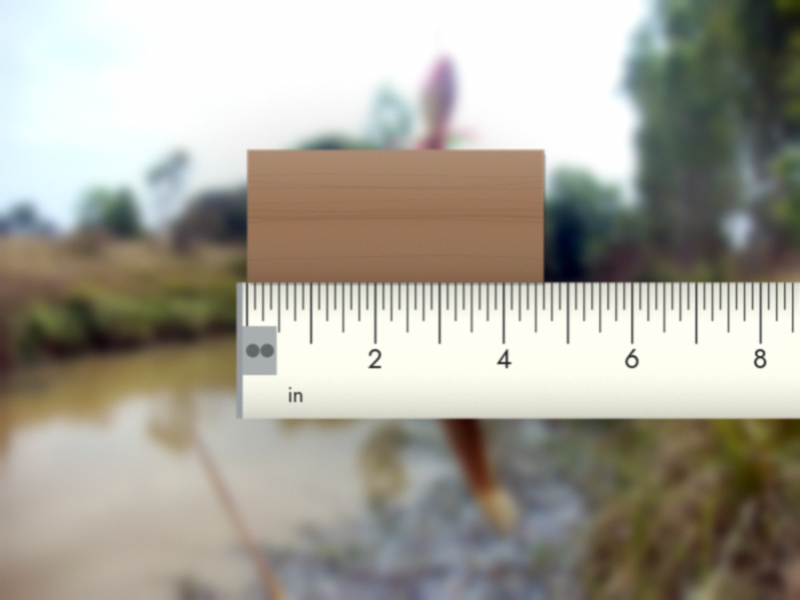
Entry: 4.625 in
